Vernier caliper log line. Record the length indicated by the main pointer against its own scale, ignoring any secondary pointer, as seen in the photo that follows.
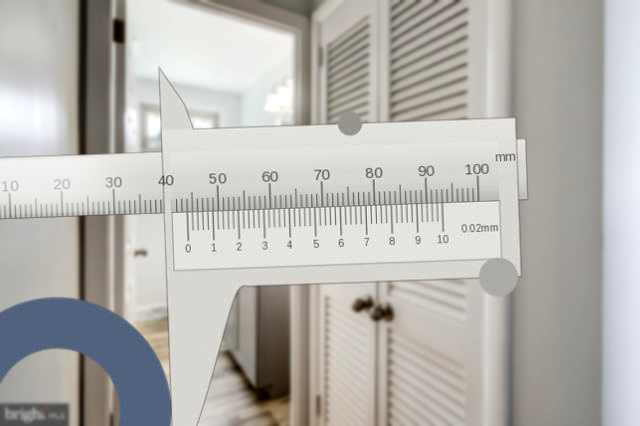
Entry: 44.0 mm
